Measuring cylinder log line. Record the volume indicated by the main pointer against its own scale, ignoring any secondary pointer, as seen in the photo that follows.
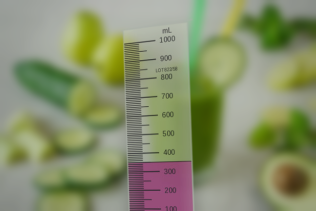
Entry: 350 mL
